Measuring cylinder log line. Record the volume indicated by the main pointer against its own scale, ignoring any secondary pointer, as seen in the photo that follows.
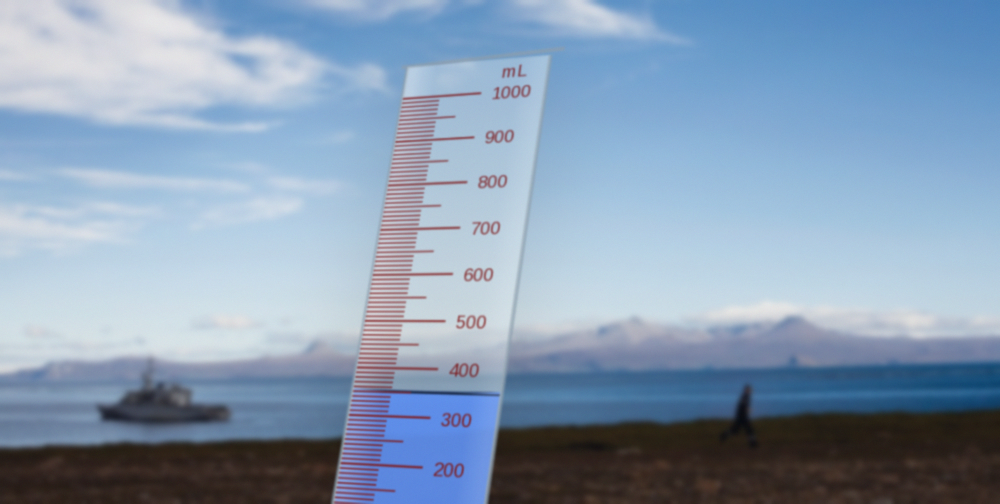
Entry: 350 mL
